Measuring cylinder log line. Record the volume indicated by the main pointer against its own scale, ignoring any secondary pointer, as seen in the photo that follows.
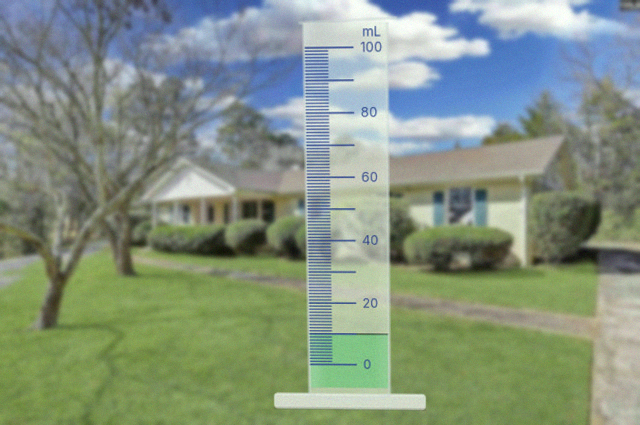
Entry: 10 mL
